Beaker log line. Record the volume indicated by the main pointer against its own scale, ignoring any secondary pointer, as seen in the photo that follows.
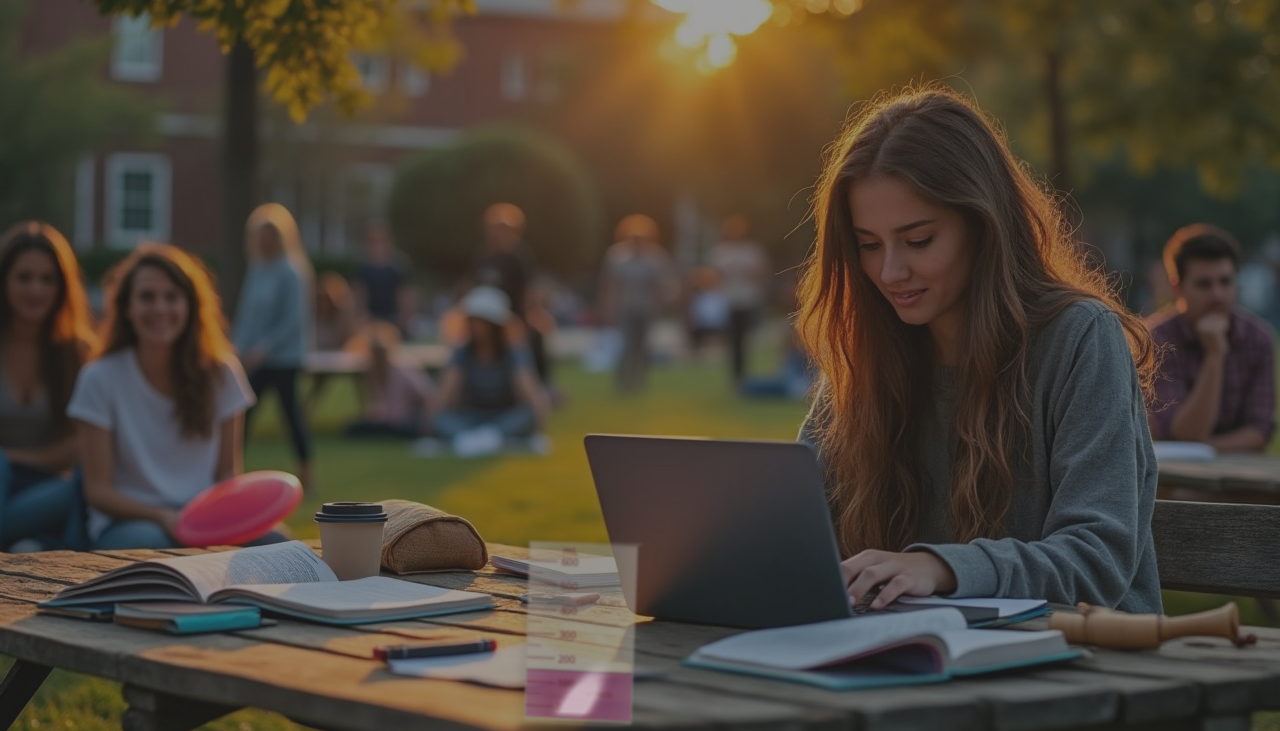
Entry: 150 mL
